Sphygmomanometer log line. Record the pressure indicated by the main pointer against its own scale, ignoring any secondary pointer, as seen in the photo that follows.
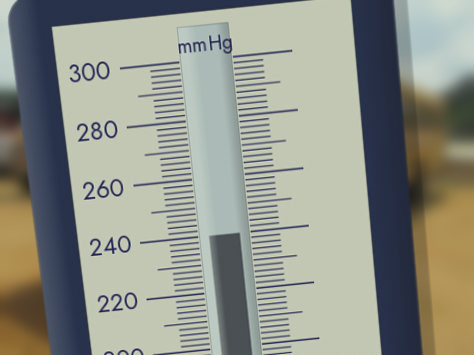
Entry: 240 mmHg
